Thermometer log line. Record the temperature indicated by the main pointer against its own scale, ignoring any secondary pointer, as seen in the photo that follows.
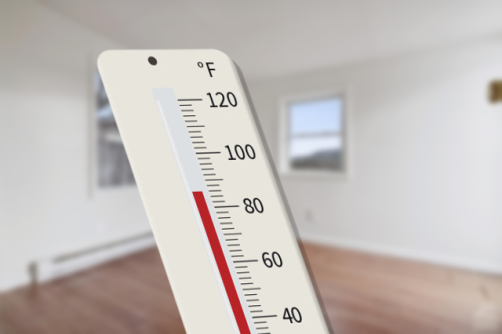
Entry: 86 °F
